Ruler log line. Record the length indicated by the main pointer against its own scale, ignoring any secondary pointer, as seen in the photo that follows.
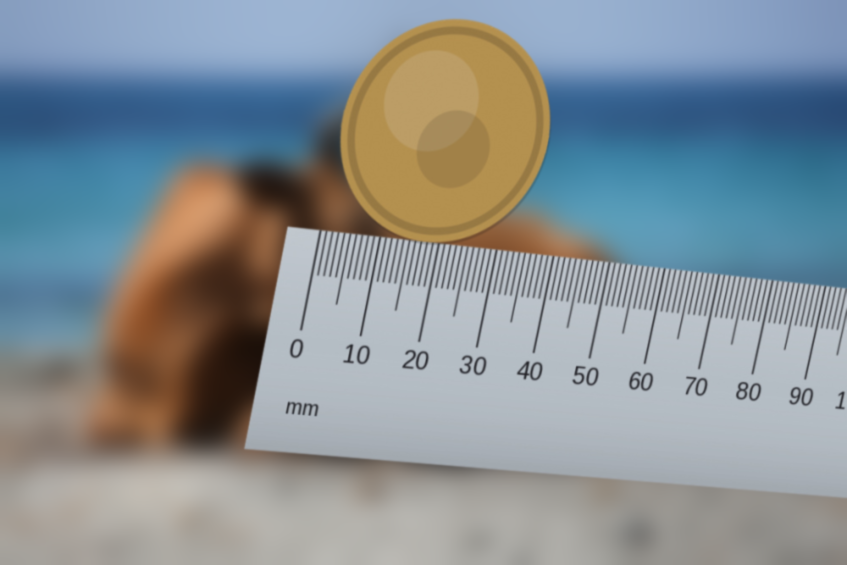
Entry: 35 mm
